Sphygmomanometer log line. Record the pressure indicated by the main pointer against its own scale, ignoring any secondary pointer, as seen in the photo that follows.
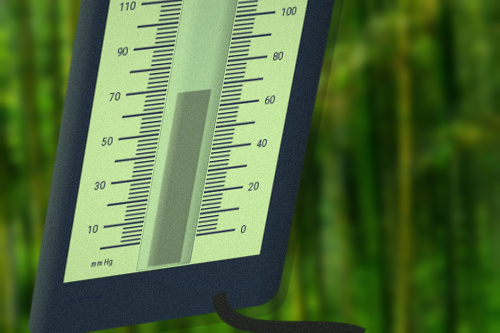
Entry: 68 mmHg
